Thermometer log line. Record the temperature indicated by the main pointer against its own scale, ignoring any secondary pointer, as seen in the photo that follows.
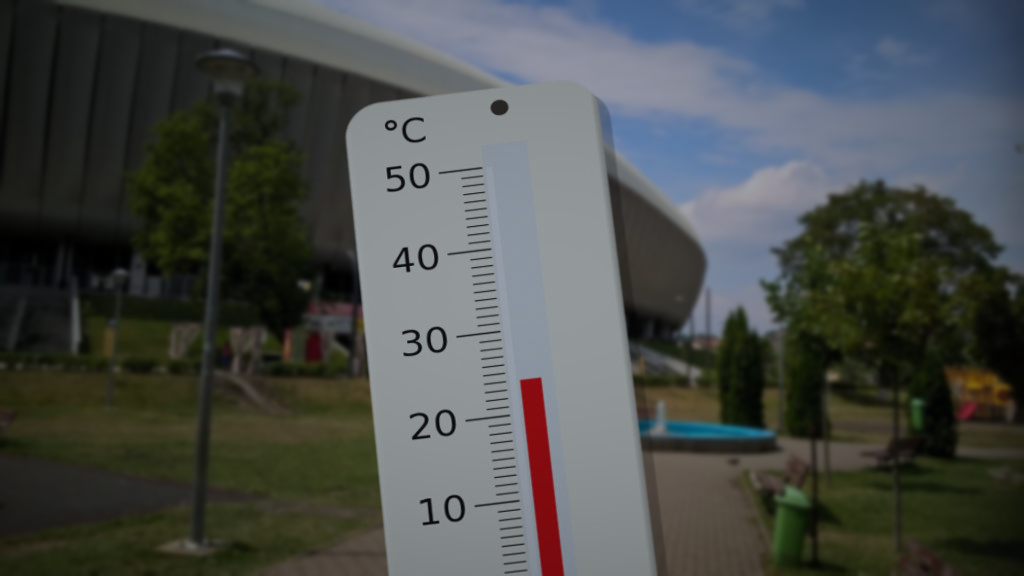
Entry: 24 °C
